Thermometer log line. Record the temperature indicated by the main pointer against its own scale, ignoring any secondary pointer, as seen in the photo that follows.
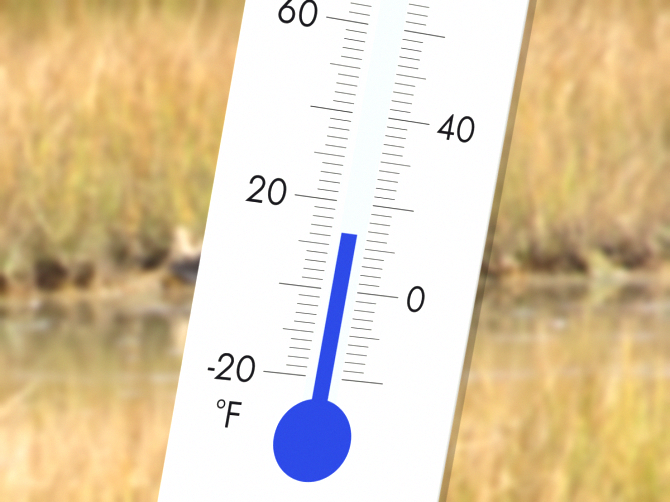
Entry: 13 °F
